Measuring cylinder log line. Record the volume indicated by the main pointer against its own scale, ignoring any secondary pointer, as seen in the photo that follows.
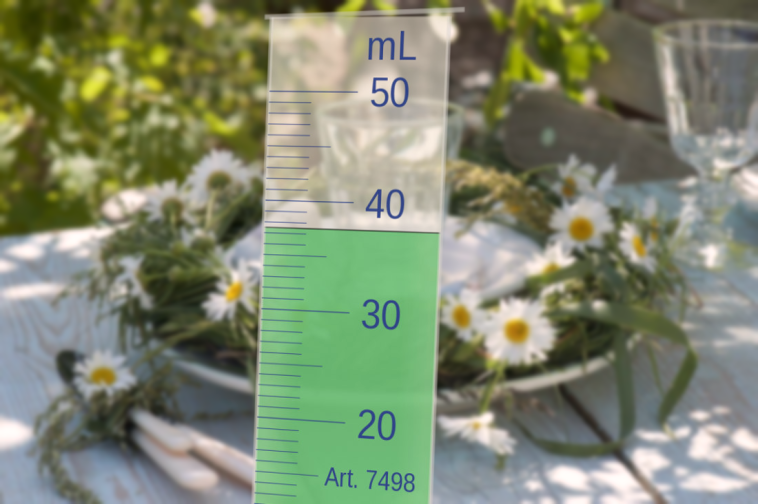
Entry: 37.5 mL
